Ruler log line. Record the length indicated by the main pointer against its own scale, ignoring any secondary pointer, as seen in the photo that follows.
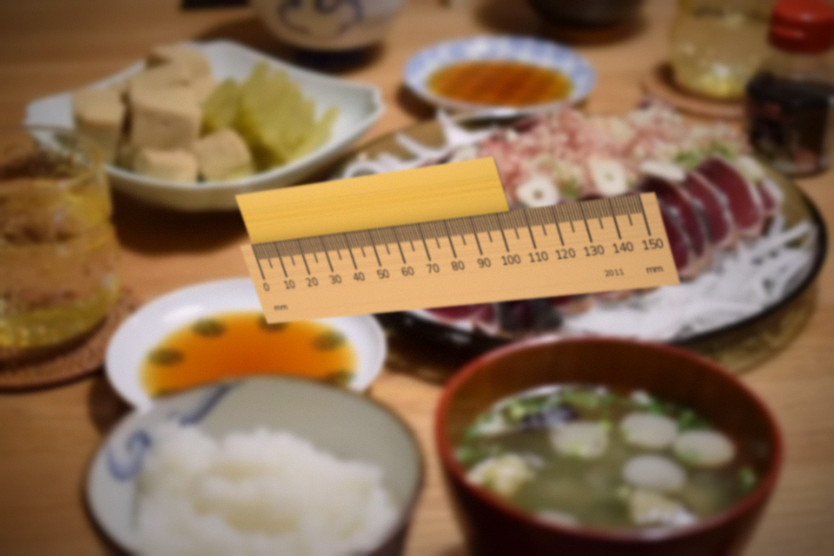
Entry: 105 mm
